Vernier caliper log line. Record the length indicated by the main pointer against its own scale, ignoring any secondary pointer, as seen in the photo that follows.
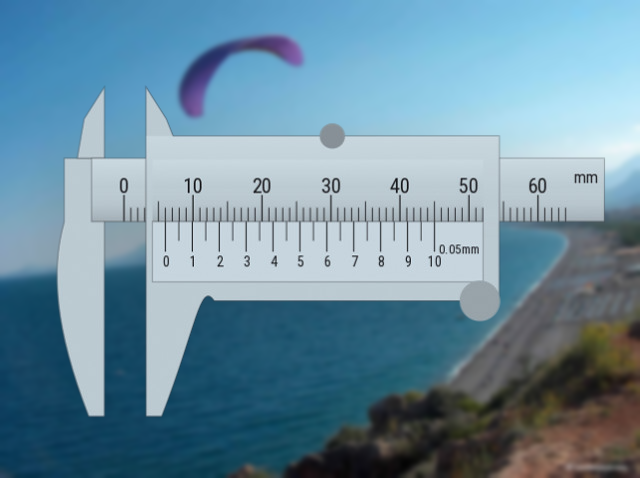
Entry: 6.0 mm
